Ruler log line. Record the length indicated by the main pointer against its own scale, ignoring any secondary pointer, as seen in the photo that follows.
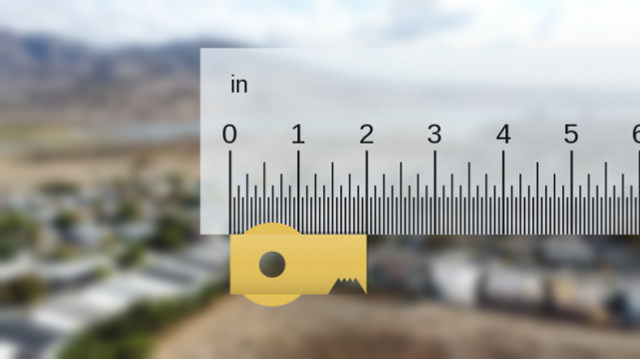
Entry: 2 in
